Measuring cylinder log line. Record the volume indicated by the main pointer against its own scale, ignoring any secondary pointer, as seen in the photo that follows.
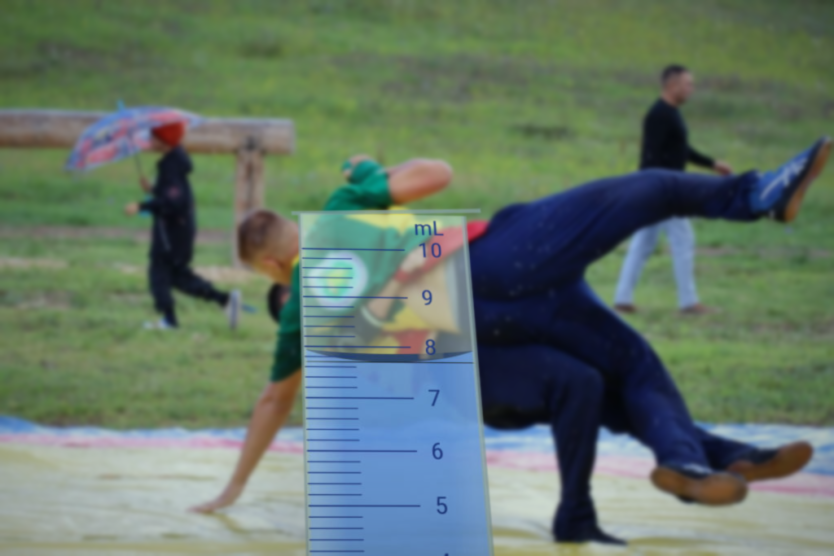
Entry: 7.7 mL
